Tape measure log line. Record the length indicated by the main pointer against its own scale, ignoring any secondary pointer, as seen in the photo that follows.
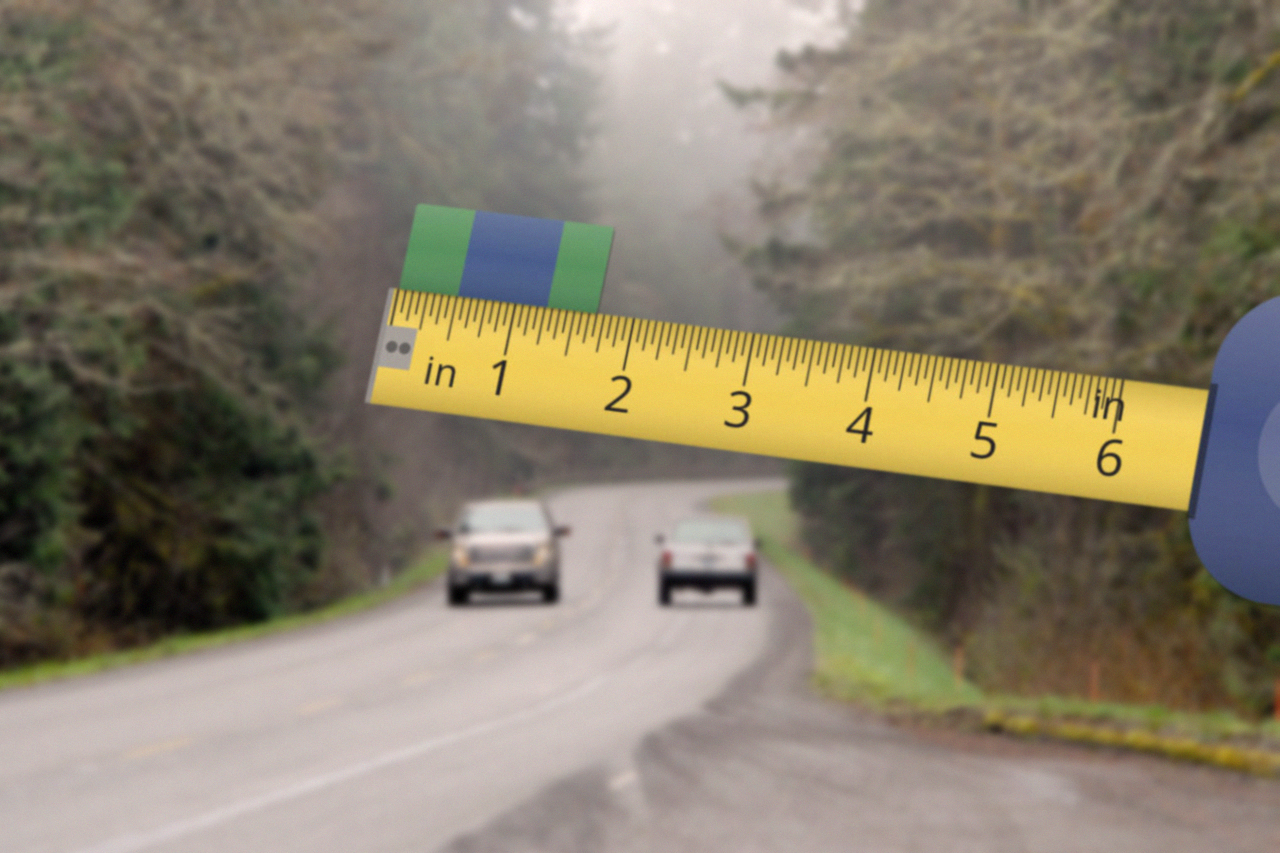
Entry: 1.6875 in
